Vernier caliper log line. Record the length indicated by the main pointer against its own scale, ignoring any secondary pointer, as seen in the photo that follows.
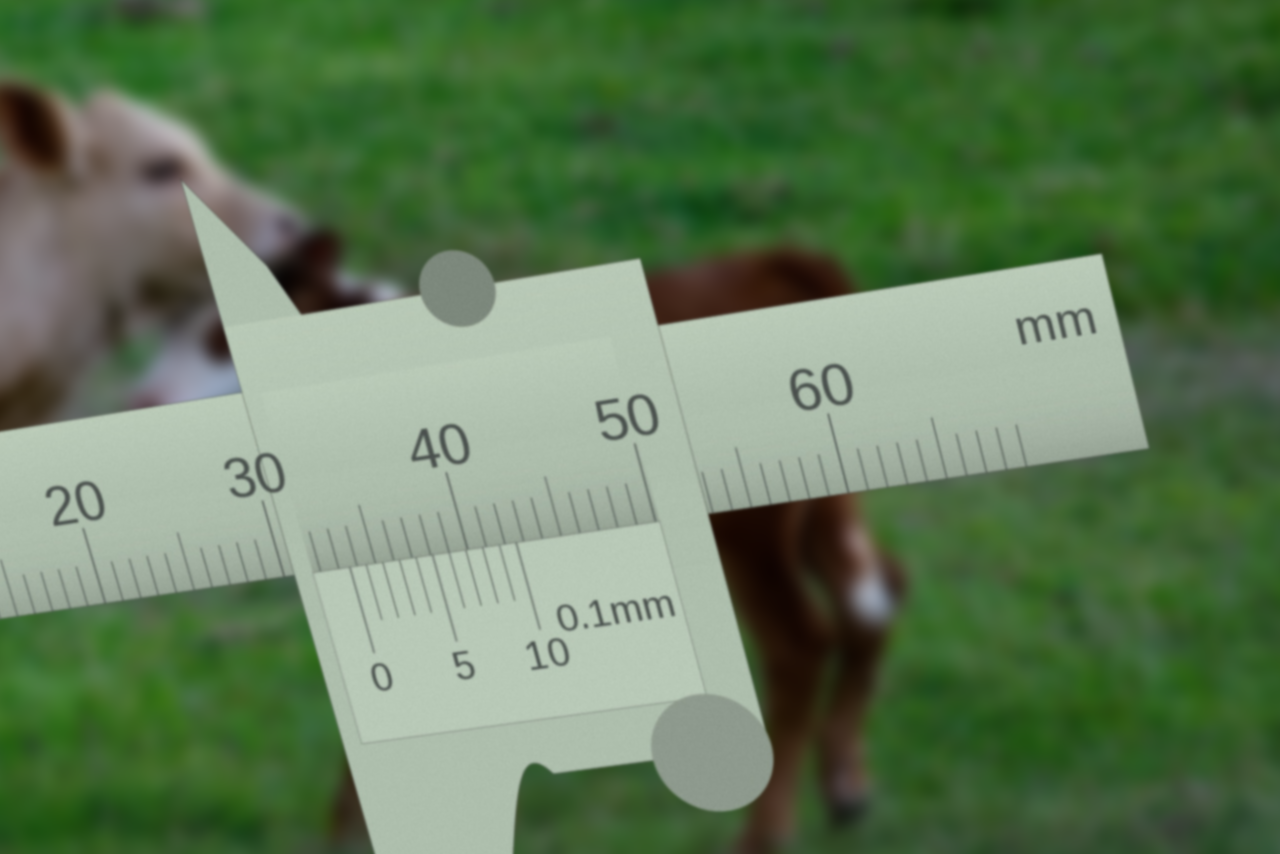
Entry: 33.6 mm
